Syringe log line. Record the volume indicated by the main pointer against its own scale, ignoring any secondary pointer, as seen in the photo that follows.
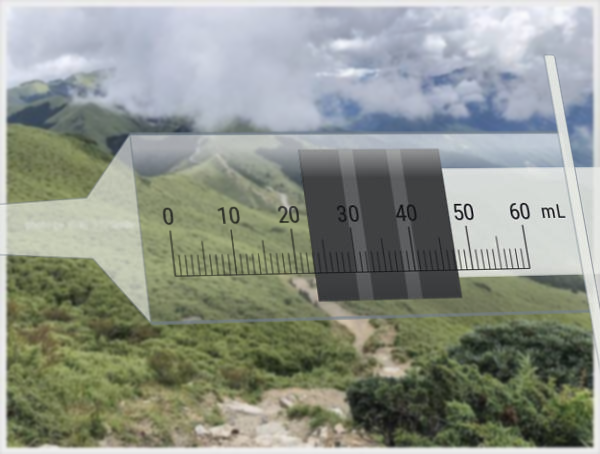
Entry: 23 mL
